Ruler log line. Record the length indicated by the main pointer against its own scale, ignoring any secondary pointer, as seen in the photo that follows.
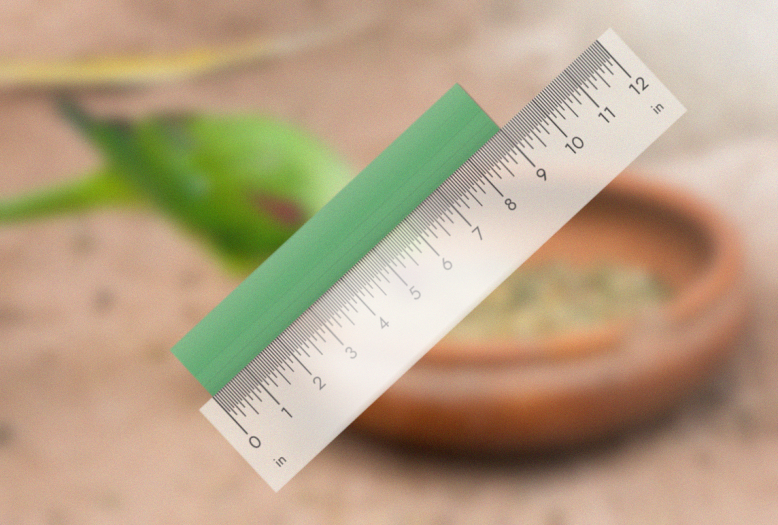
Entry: 9 in
